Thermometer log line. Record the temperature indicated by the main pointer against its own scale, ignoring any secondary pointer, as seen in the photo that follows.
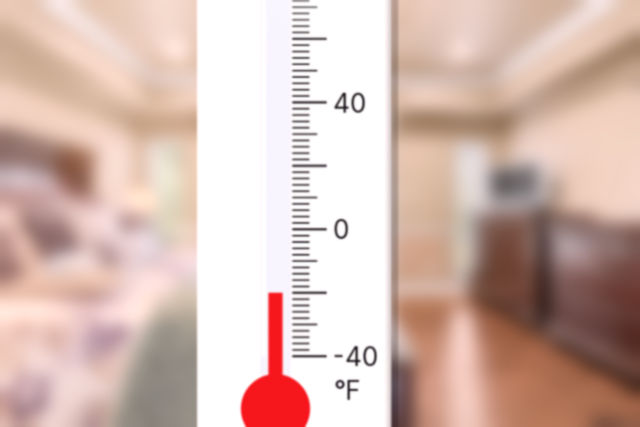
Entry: -20 °F
